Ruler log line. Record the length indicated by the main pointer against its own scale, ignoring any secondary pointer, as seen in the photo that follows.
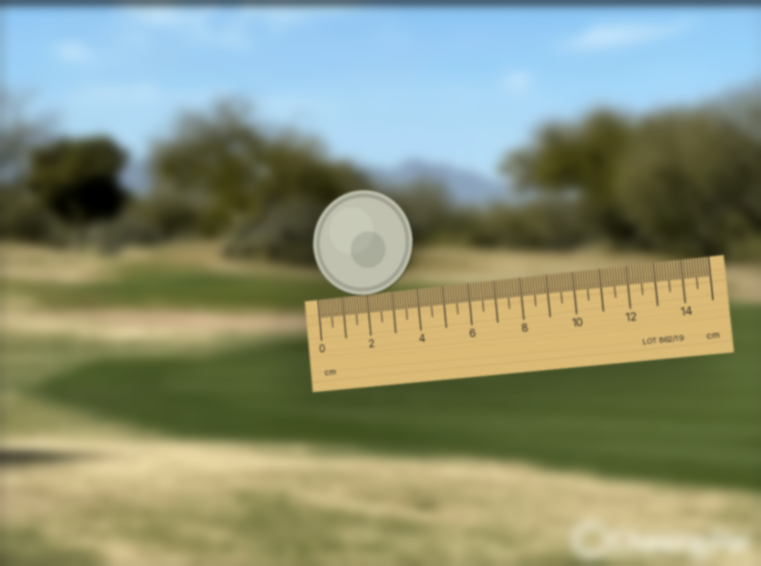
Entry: 4 cm
